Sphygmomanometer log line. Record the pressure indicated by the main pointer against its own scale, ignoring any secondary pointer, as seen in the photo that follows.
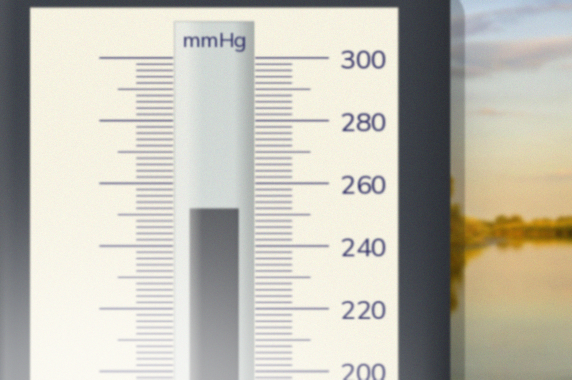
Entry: 252 mmHg
